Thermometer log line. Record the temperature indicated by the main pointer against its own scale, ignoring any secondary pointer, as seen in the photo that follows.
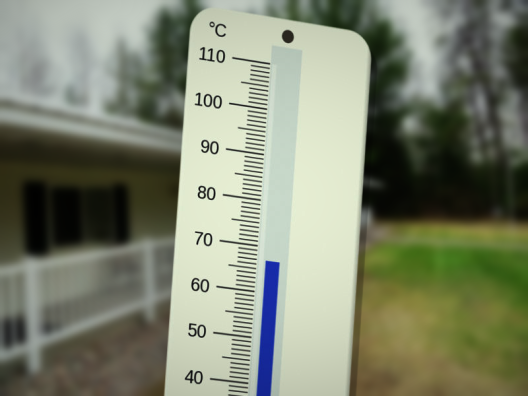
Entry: 67 °C
